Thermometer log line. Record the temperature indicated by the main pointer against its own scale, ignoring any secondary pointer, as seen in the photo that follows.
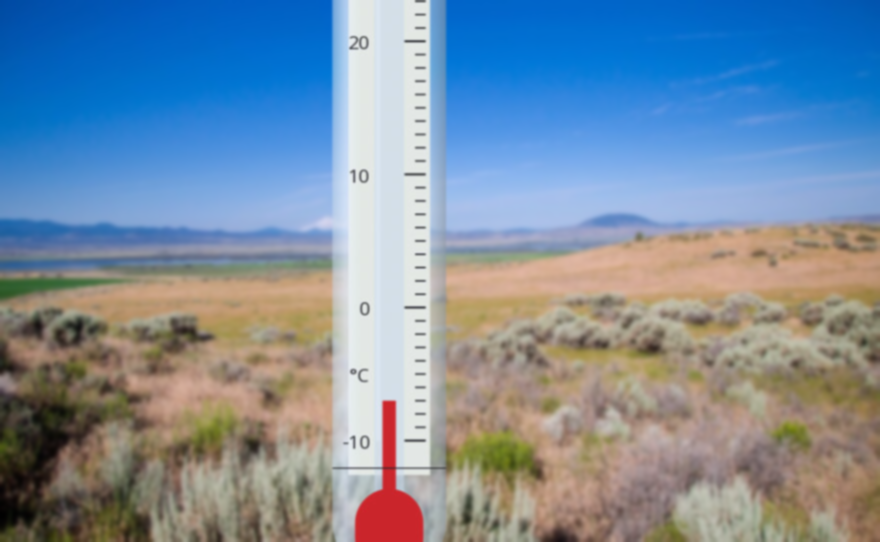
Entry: -7 °C
